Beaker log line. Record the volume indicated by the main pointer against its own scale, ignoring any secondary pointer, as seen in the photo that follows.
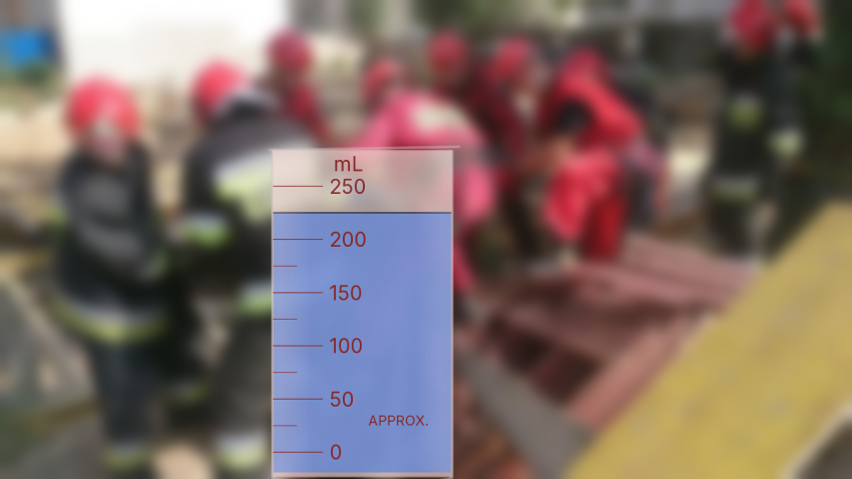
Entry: 225 mL
